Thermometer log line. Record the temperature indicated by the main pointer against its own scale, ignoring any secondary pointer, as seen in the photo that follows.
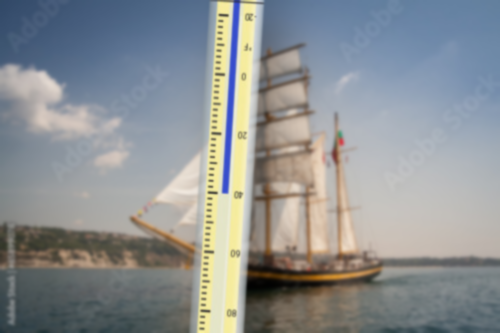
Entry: 40 °F
